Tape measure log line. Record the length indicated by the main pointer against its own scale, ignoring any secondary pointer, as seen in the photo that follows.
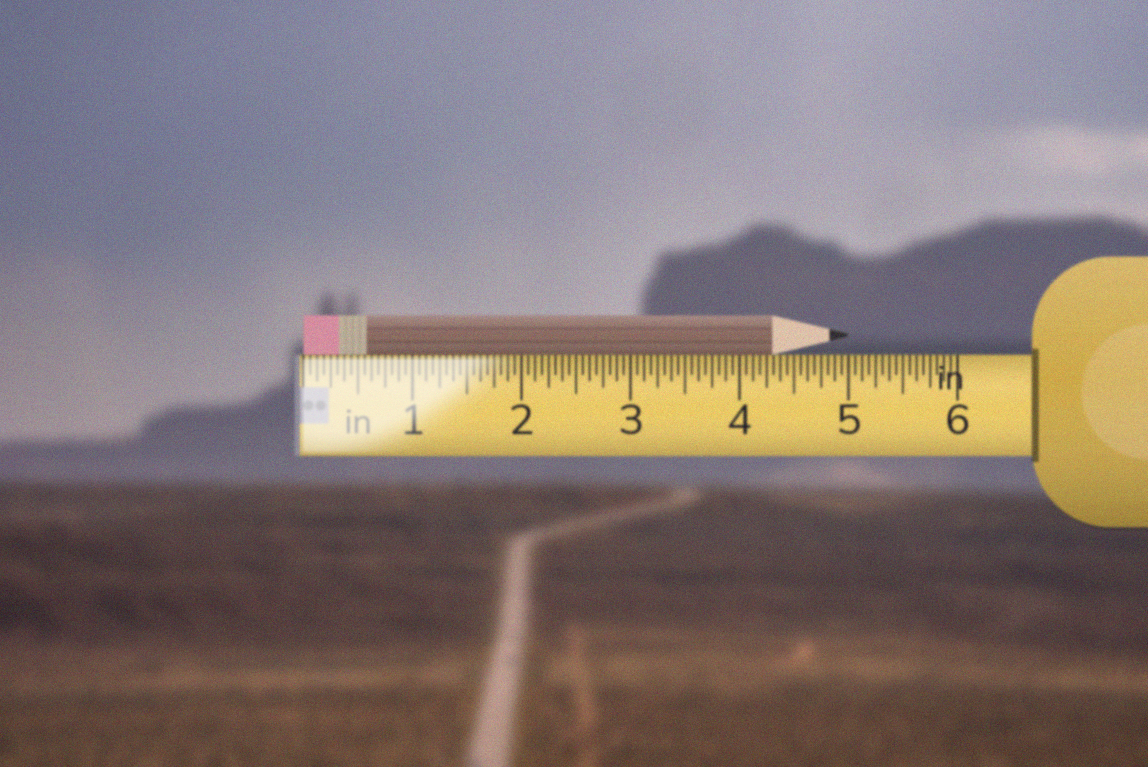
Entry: 5 in
